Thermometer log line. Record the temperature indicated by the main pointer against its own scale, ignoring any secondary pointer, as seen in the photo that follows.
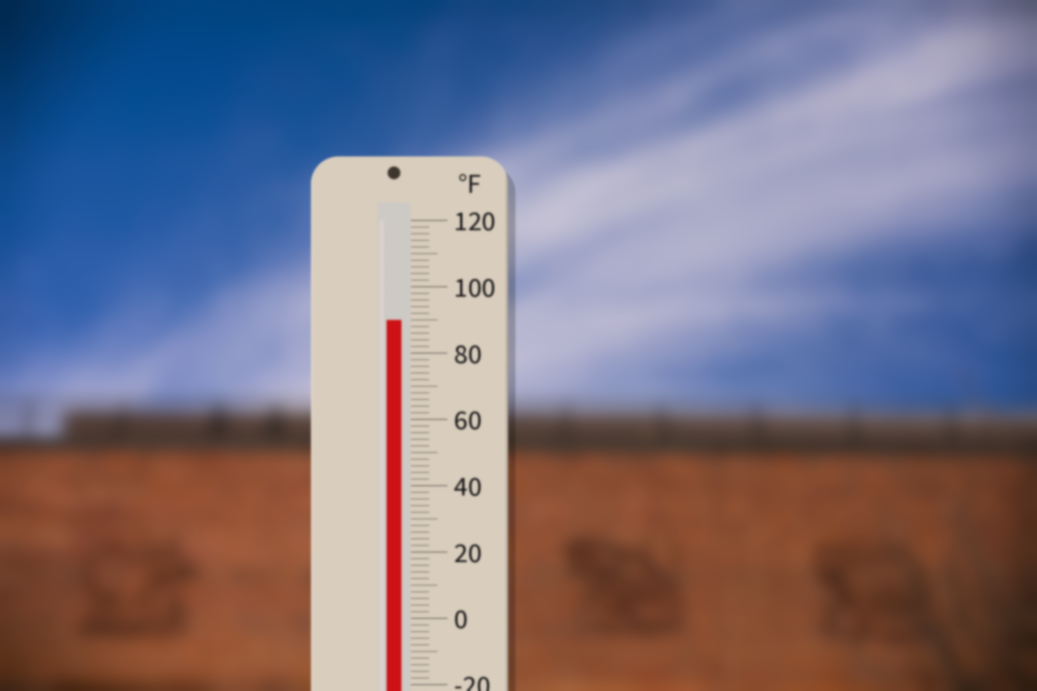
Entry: 90 °F
